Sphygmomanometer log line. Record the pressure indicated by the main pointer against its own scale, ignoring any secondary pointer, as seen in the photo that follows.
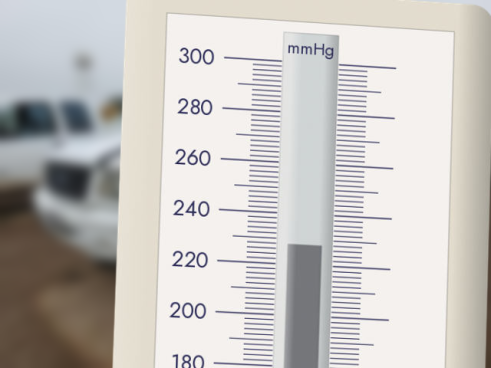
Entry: 228 mmHg
